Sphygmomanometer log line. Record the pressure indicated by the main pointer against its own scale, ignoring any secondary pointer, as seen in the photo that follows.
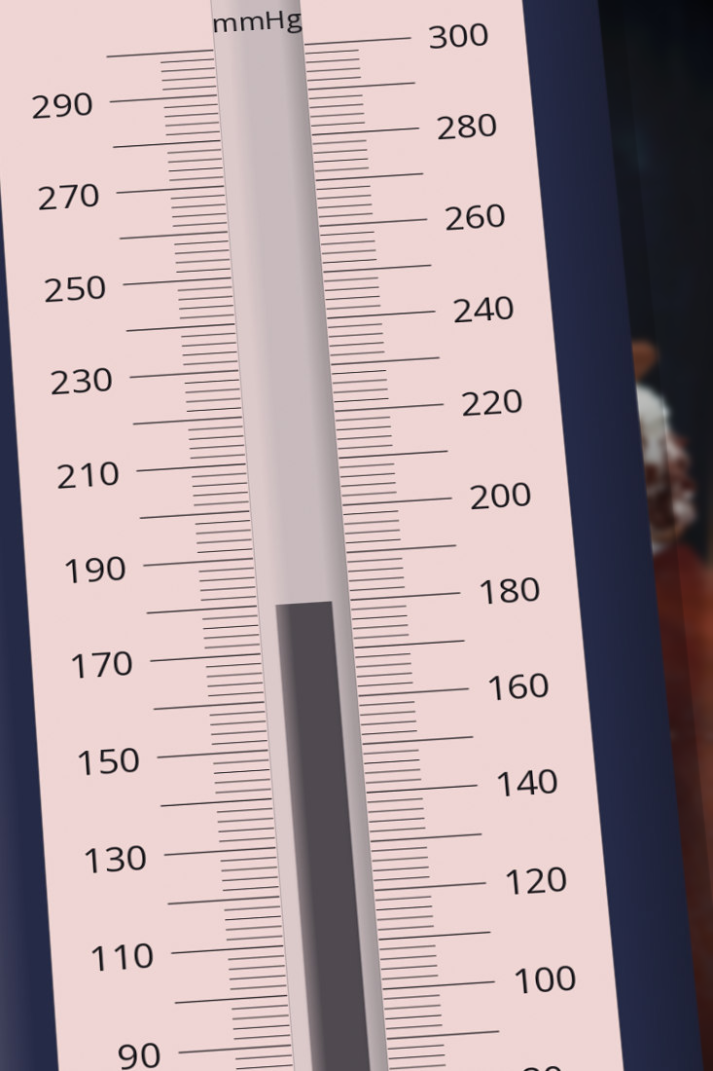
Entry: 180 mmHg
